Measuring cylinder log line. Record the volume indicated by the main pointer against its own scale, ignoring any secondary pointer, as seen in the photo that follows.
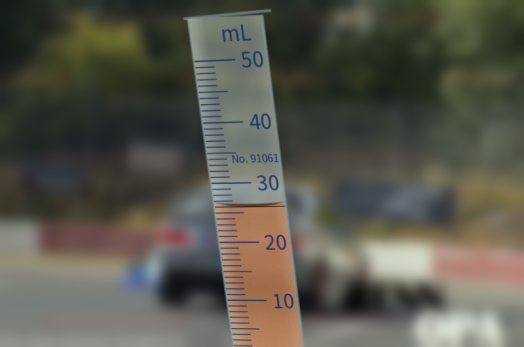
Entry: 26 mL
